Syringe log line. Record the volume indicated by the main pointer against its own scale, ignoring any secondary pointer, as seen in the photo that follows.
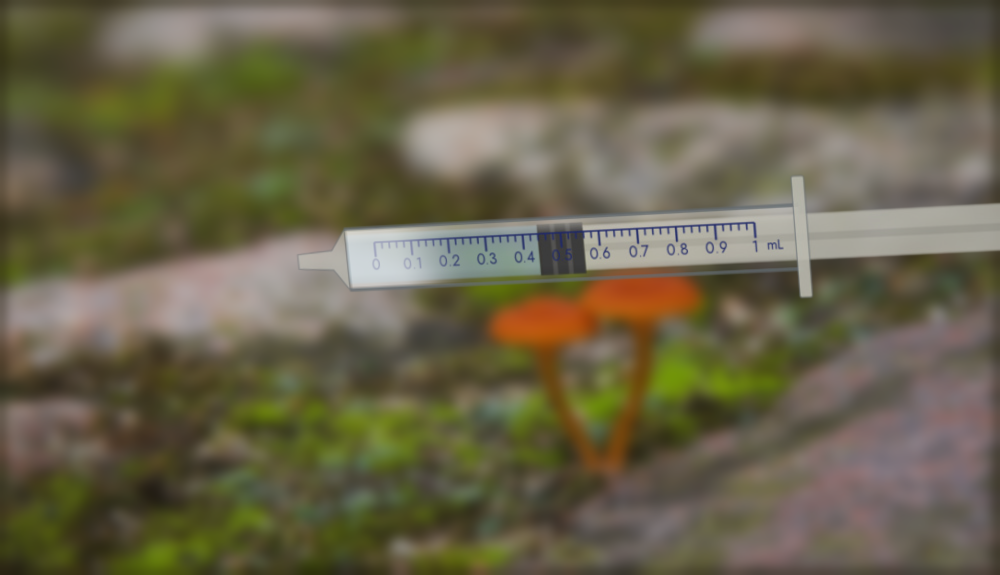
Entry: 0.44 mL
